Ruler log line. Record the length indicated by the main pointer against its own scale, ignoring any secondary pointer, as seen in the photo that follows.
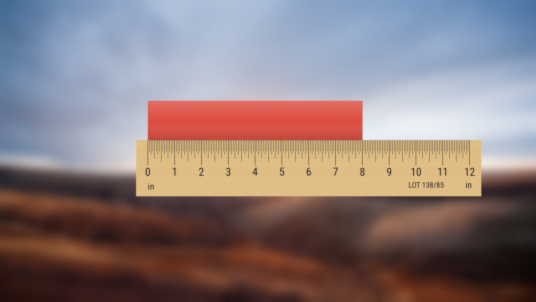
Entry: 8 in
